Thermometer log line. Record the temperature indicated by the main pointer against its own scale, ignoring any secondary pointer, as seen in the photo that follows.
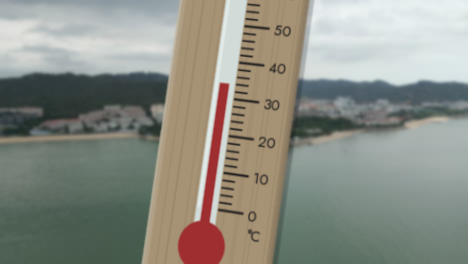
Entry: 34 °C
